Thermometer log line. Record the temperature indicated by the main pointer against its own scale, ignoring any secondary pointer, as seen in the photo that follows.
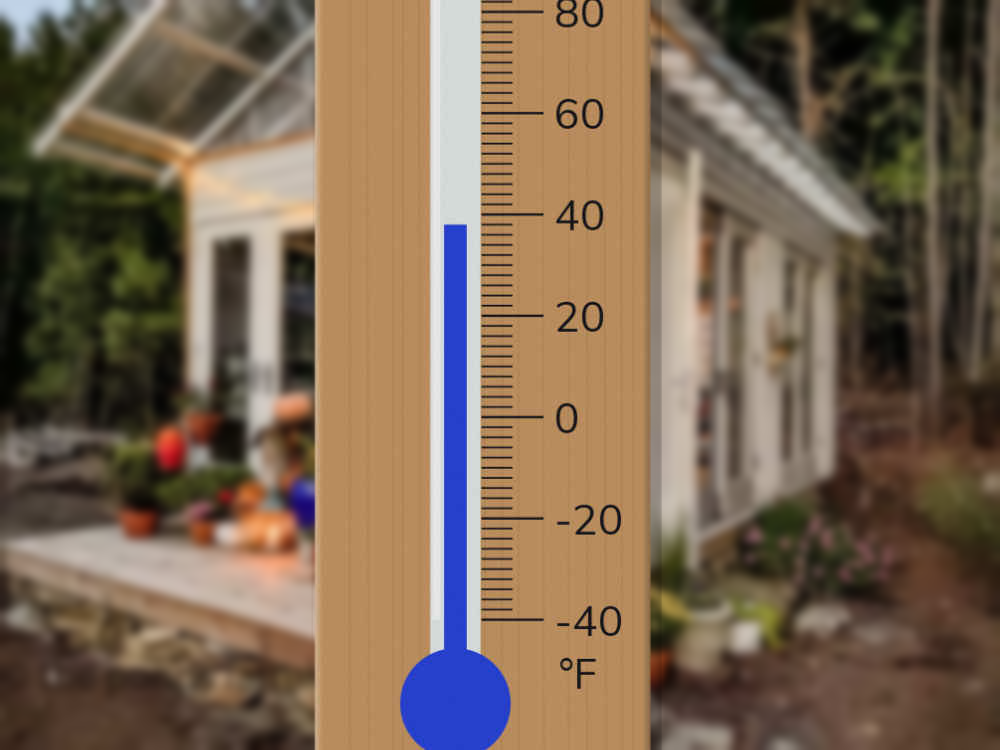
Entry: 38 °F
